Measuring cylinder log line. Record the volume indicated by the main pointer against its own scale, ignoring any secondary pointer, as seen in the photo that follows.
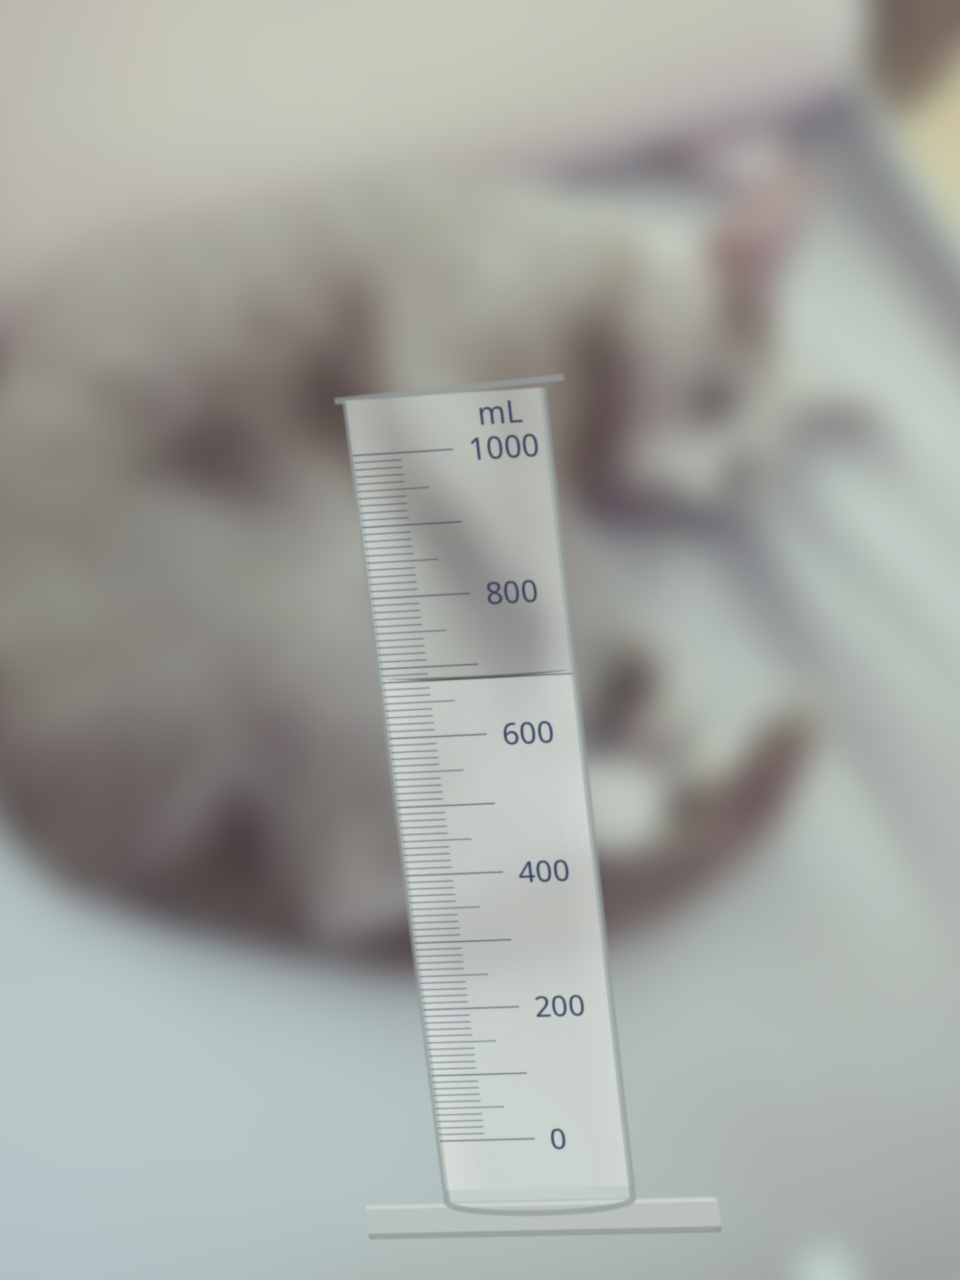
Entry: 680 mL
